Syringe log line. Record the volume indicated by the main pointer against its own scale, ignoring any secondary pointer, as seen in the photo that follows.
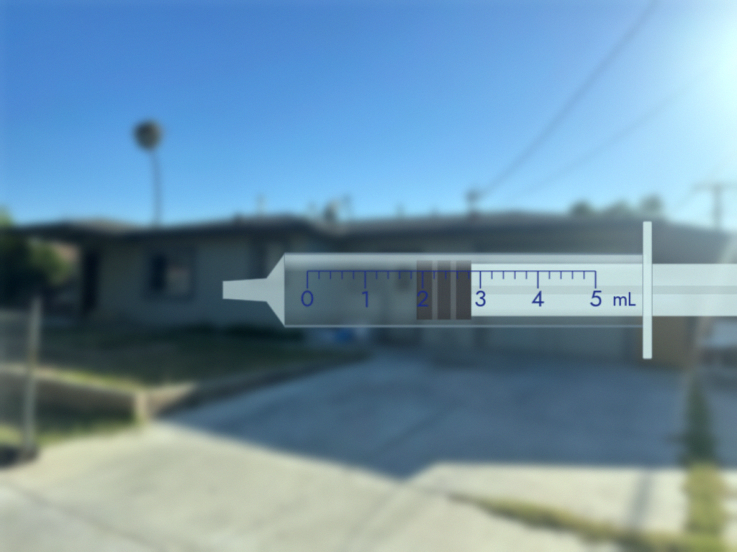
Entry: 1.9 mL
